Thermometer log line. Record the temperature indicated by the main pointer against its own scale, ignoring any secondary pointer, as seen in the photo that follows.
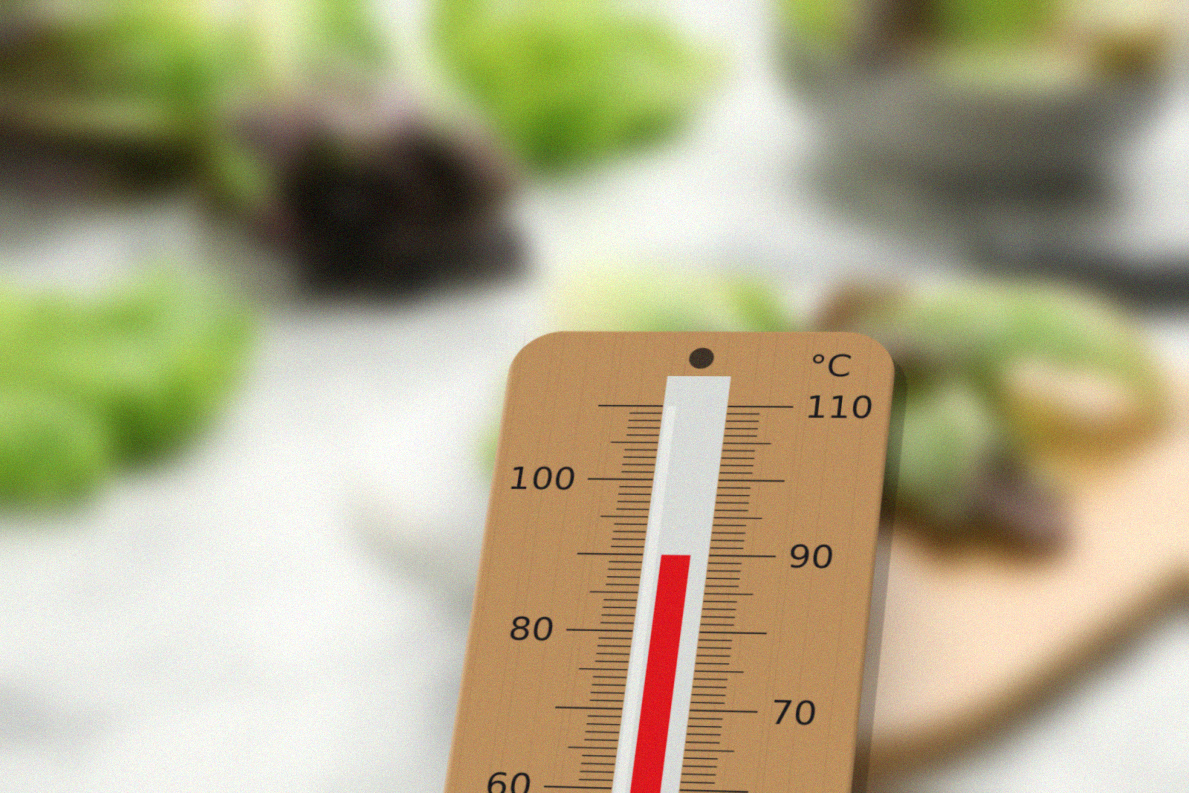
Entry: 90 °C
